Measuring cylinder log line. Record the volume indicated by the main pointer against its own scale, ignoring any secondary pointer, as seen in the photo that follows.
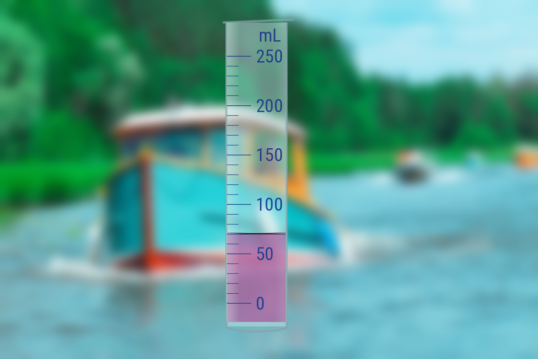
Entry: 70 mL
